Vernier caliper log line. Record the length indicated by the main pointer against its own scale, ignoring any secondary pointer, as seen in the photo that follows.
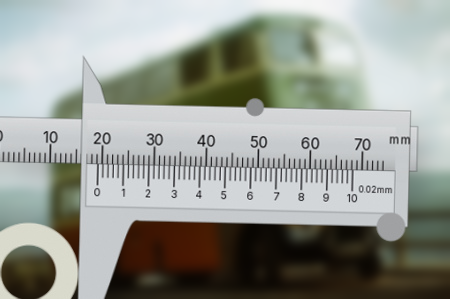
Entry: 19.2 mm
